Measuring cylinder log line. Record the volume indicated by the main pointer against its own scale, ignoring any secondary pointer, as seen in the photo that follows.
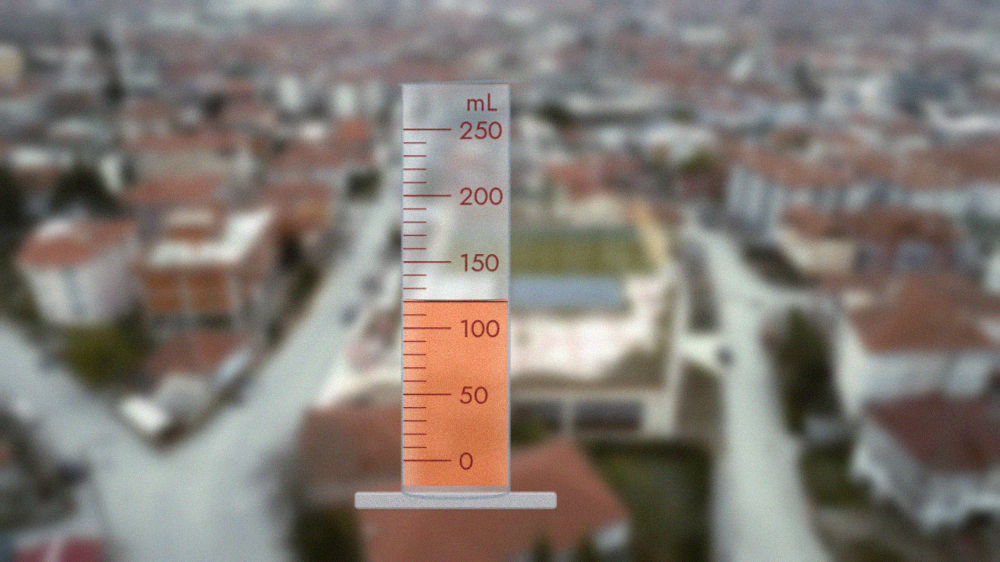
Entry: 120 mL
